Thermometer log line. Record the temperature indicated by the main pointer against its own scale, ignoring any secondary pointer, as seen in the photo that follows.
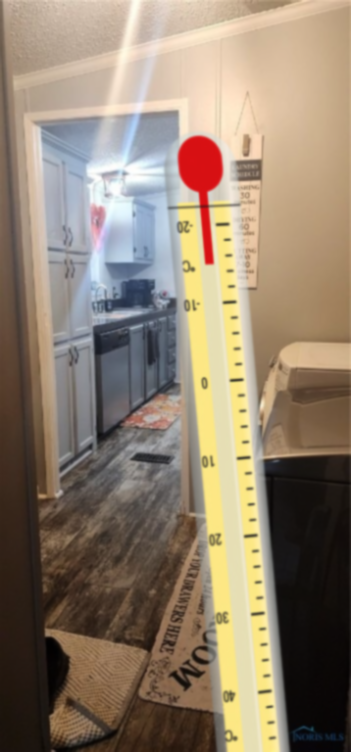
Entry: -15 °C
